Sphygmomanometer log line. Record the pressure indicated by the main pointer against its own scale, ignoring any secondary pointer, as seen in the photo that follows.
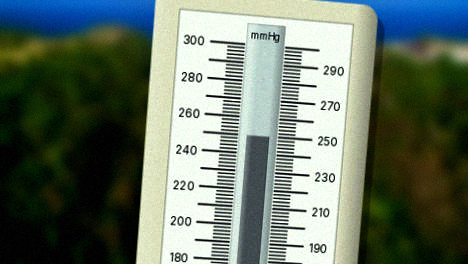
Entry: 250 mmHg
